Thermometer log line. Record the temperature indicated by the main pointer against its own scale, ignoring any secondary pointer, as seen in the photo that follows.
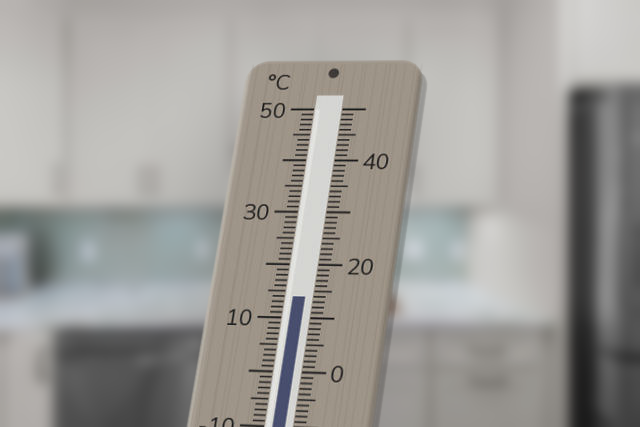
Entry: 14 °C
